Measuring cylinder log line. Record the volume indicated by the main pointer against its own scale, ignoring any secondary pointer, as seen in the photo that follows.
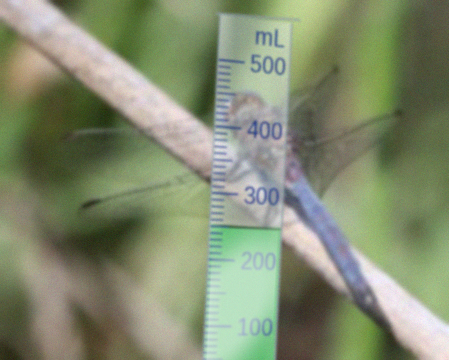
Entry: 250 mL
